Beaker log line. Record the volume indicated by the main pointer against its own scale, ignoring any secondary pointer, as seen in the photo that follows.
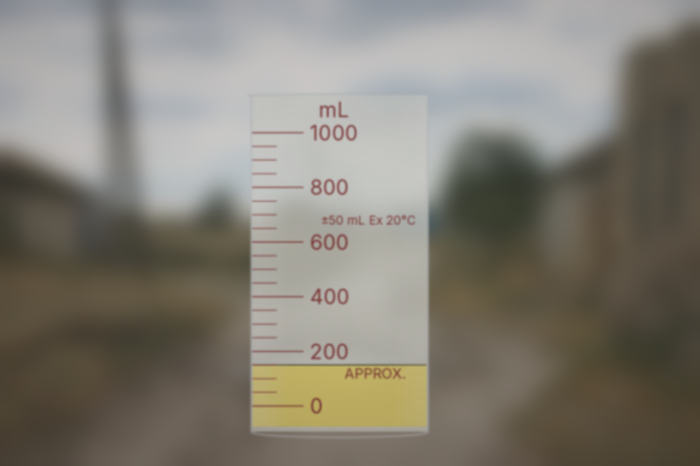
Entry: 150 mL
